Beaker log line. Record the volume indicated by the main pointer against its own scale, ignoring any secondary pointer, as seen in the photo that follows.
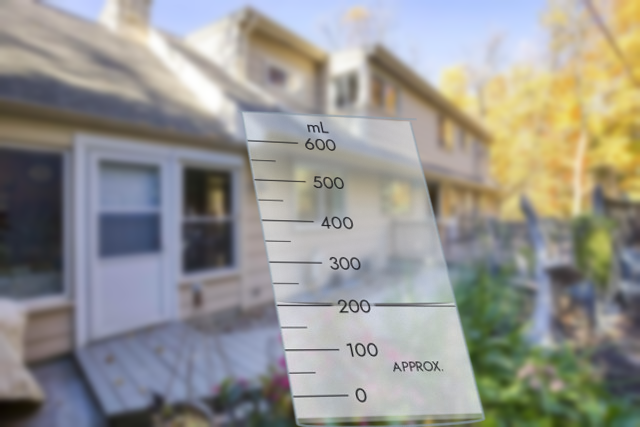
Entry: 200 mL
